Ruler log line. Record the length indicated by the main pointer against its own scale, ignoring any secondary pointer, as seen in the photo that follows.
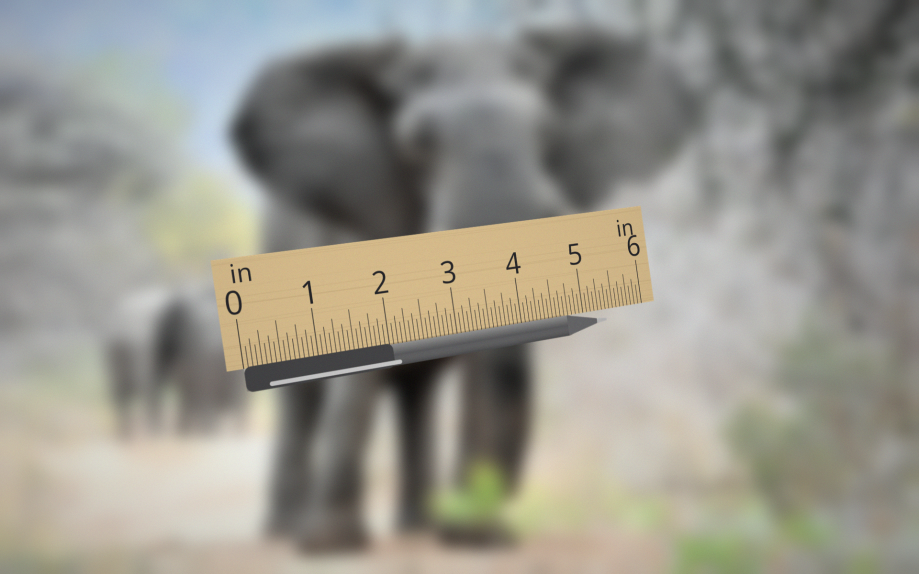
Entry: 5.375 in
